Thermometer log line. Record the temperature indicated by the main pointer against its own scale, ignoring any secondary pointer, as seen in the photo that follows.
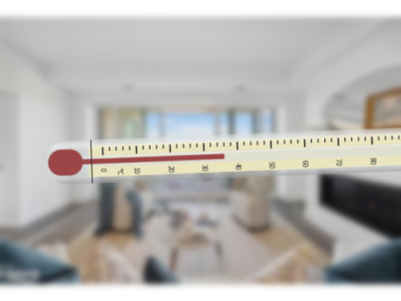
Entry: 36 °C
